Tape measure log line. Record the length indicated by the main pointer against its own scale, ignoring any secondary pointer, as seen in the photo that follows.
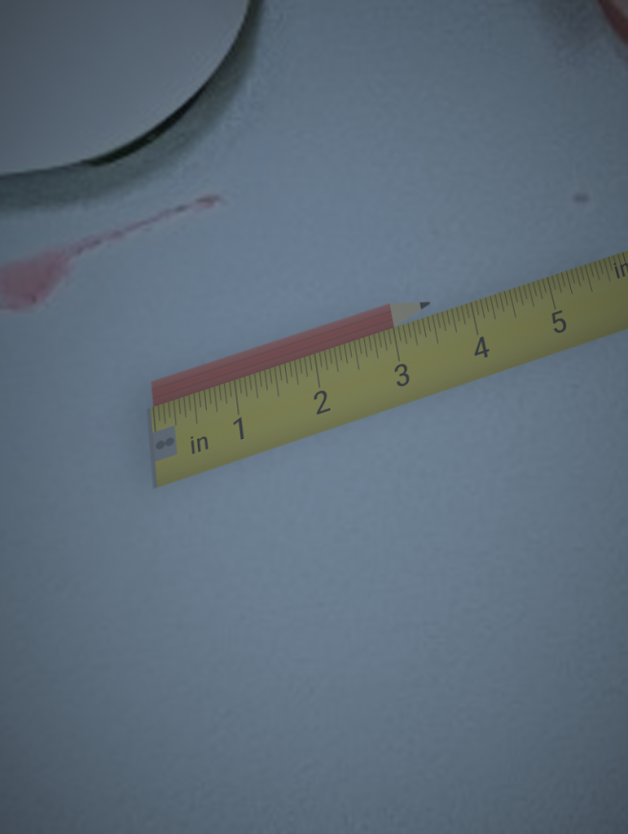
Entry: 3.5 in
